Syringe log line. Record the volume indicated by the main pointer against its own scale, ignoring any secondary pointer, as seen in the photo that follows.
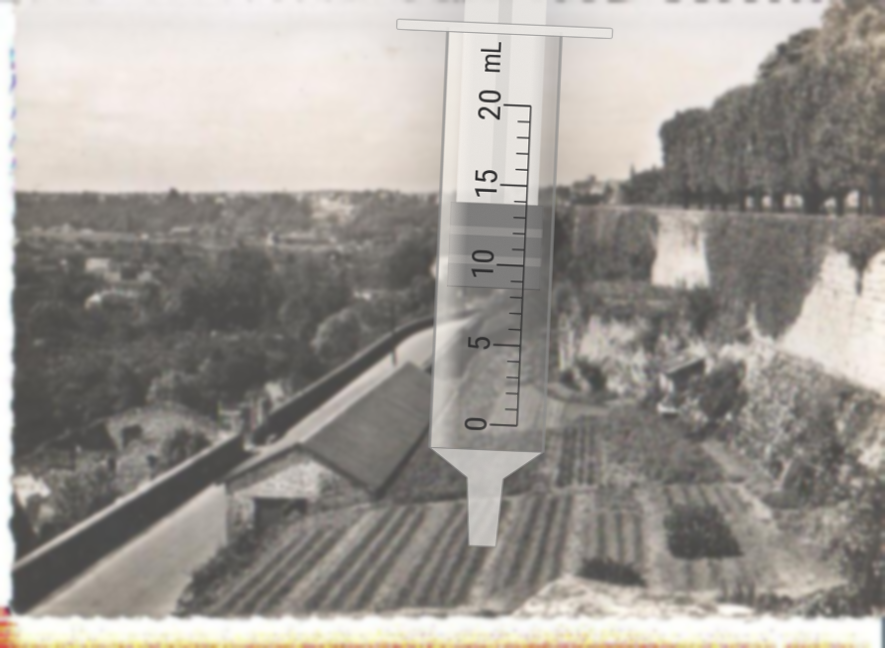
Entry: 8.5 mL
